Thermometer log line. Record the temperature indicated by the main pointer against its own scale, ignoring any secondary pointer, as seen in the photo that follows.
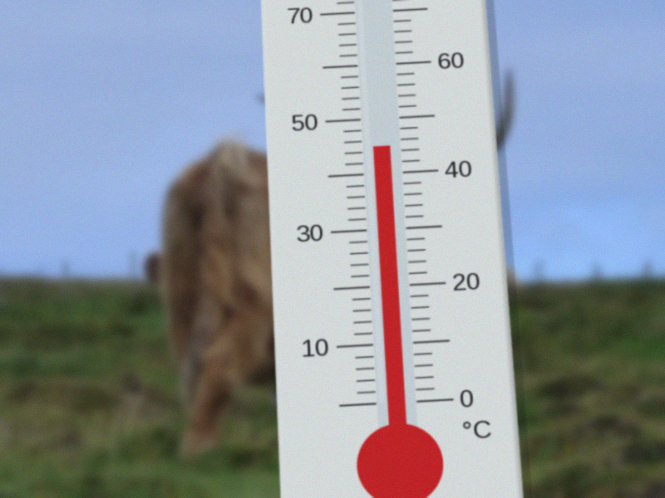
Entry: 45 °C
